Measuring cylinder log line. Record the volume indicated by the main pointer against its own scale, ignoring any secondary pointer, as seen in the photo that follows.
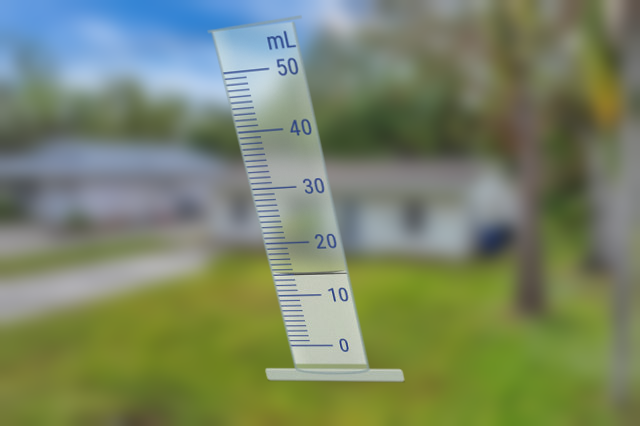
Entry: 14 mL
